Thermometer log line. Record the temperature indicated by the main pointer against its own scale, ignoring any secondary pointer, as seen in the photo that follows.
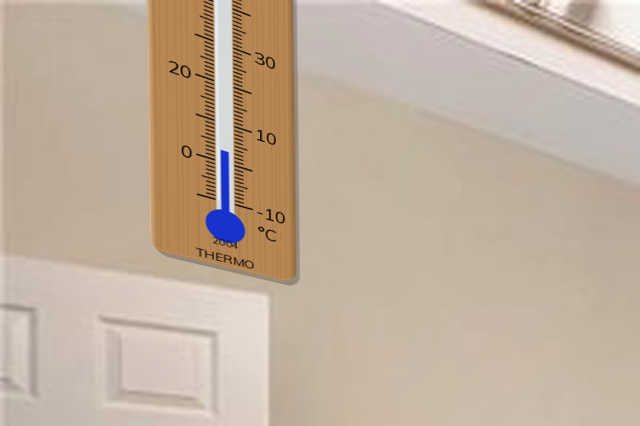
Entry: 3 °C
